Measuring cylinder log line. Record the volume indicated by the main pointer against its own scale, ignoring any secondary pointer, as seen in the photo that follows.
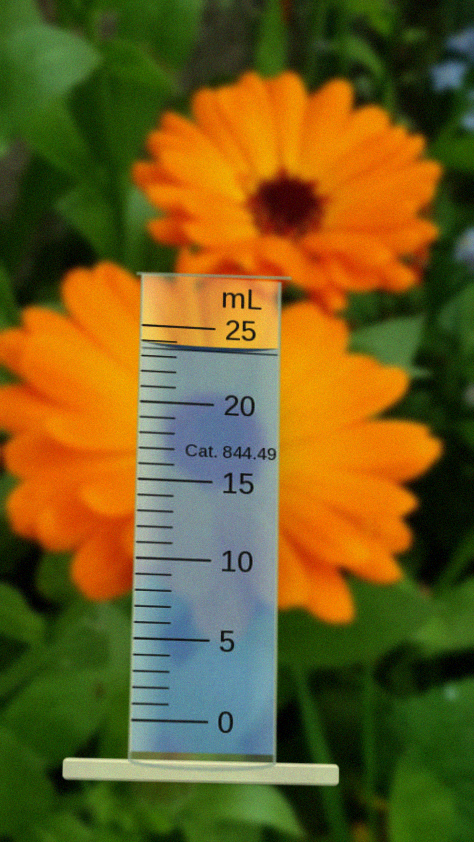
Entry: 23.5 mL
